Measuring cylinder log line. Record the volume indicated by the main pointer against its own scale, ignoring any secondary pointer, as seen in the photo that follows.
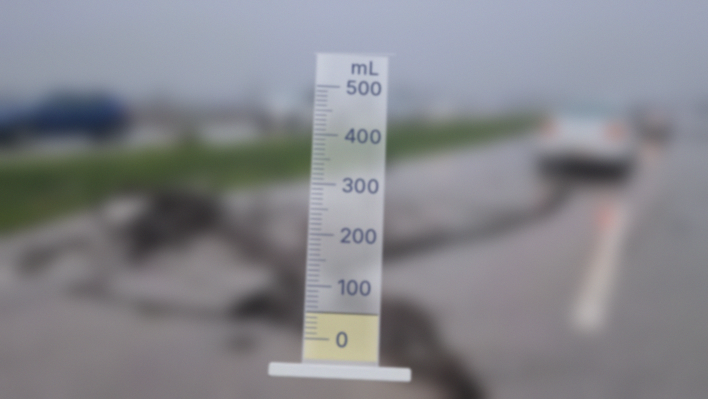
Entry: 50 mL
